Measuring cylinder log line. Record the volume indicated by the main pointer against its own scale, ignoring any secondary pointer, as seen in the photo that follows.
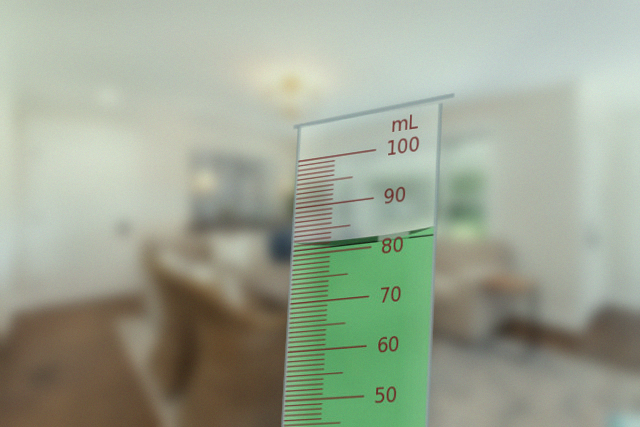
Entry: 81 mL
